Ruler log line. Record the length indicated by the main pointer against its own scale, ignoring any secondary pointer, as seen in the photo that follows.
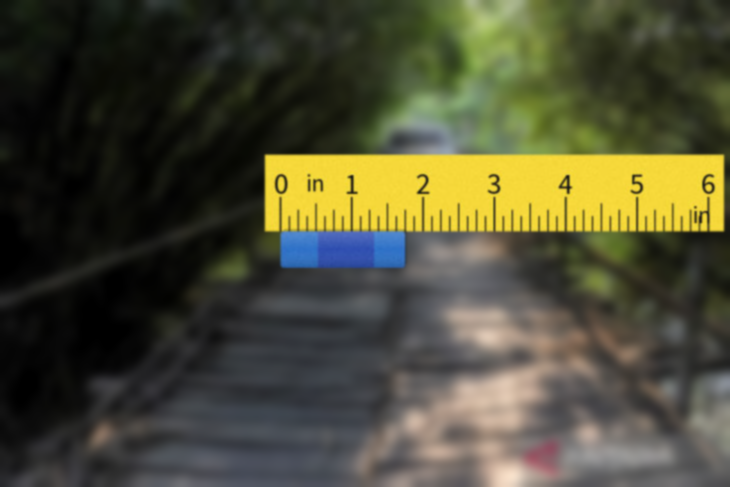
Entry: 1.75 in
